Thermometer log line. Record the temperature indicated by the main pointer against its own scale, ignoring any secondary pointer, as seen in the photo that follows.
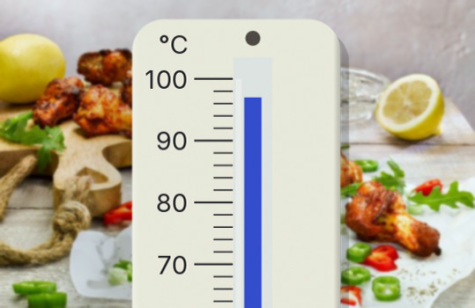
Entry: 97 °C
